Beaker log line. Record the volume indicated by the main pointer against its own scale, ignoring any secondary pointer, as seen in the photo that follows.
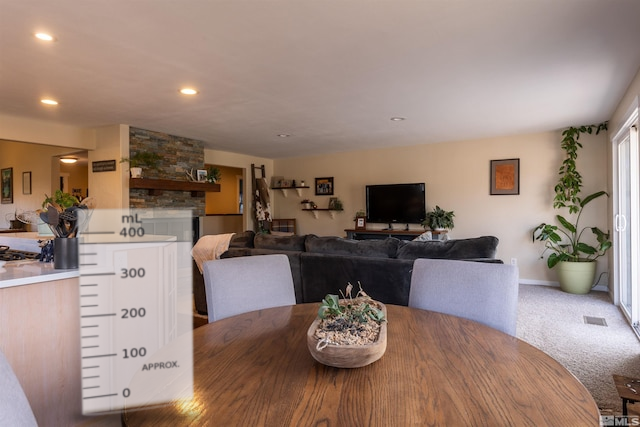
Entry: 375 mL
